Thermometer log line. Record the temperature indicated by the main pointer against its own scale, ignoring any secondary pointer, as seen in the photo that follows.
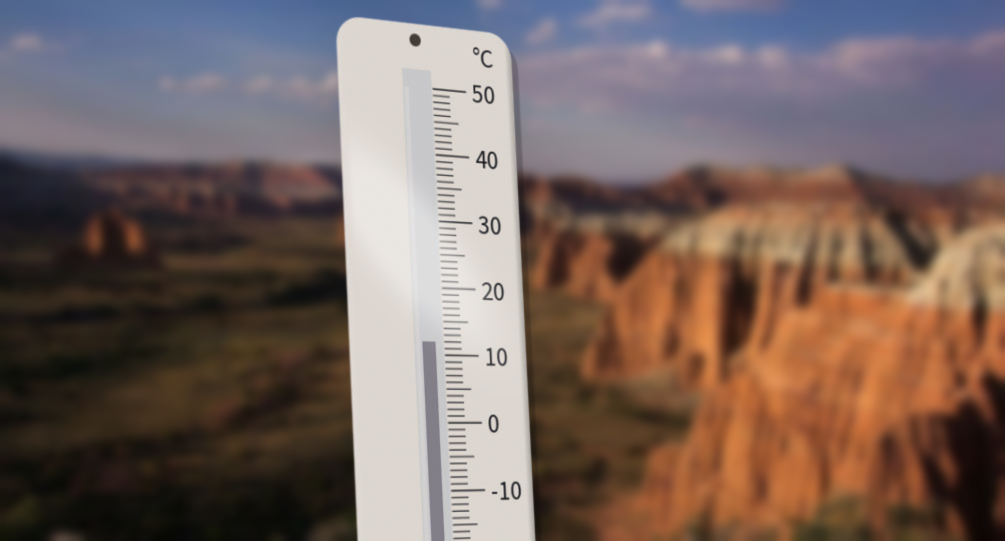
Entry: 12 °C
